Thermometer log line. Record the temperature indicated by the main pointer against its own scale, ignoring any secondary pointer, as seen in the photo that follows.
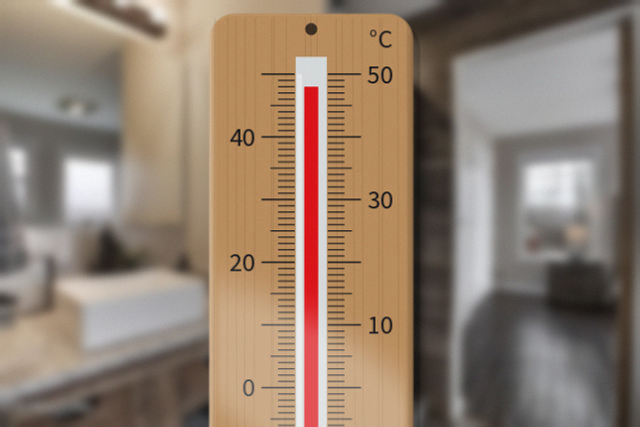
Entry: 48 °C
